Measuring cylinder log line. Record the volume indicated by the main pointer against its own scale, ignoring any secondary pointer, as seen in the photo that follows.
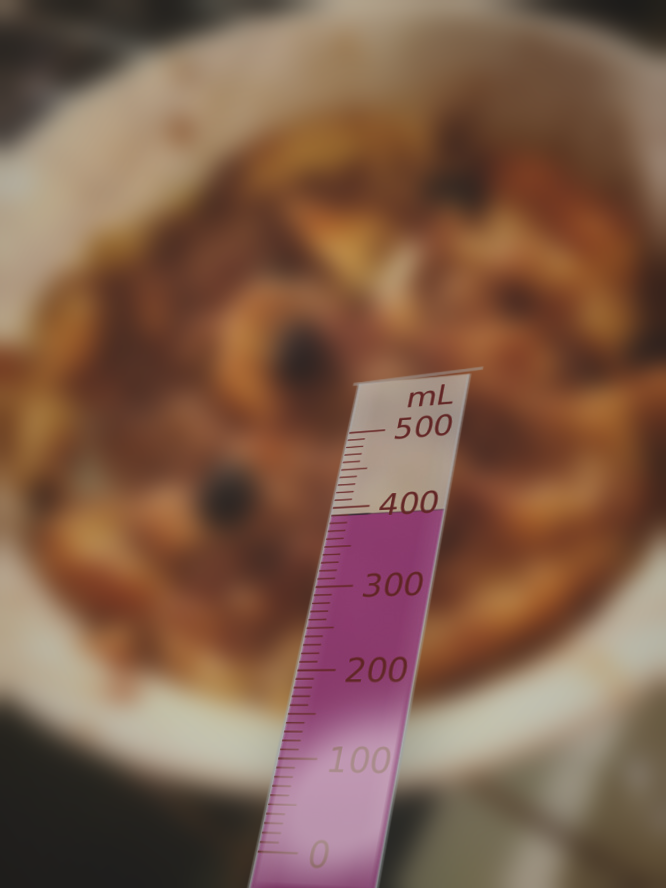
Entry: 390 mL
